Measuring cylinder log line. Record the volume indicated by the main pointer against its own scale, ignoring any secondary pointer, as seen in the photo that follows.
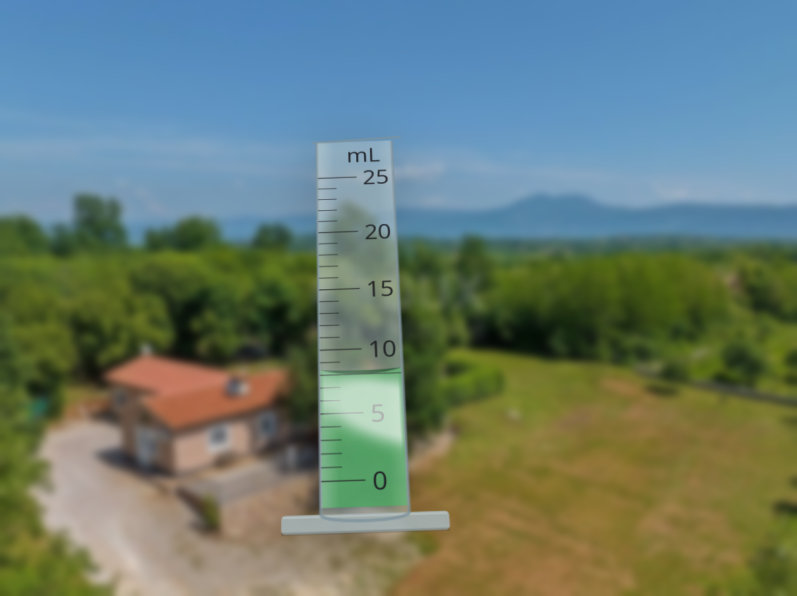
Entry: 8 mL
